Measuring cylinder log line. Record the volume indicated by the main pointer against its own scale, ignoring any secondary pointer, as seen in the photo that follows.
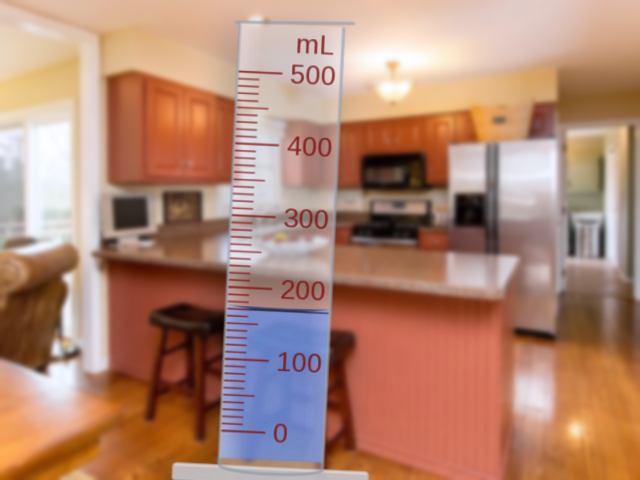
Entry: 170 mL
